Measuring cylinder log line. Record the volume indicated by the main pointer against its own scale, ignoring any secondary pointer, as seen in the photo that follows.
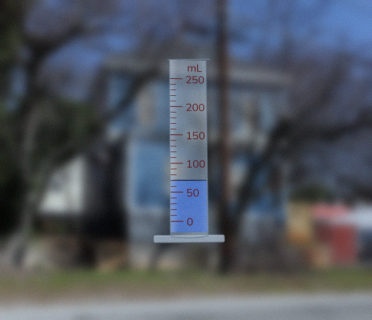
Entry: 70 mL
